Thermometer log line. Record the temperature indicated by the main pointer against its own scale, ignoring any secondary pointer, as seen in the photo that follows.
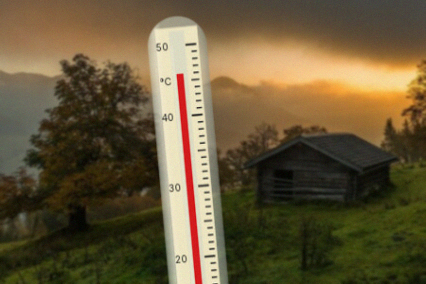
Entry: 46 °C
